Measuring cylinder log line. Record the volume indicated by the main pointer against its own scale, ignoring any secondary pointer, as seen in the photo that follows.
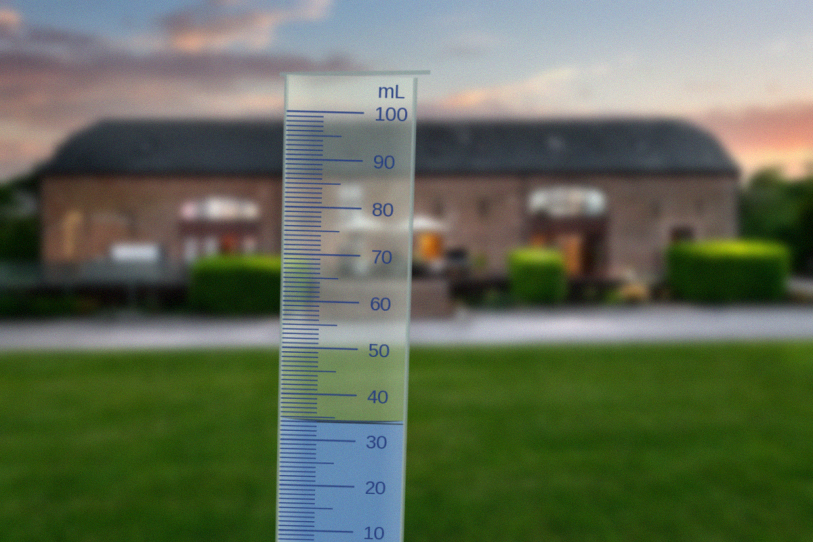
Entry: 34 mL
